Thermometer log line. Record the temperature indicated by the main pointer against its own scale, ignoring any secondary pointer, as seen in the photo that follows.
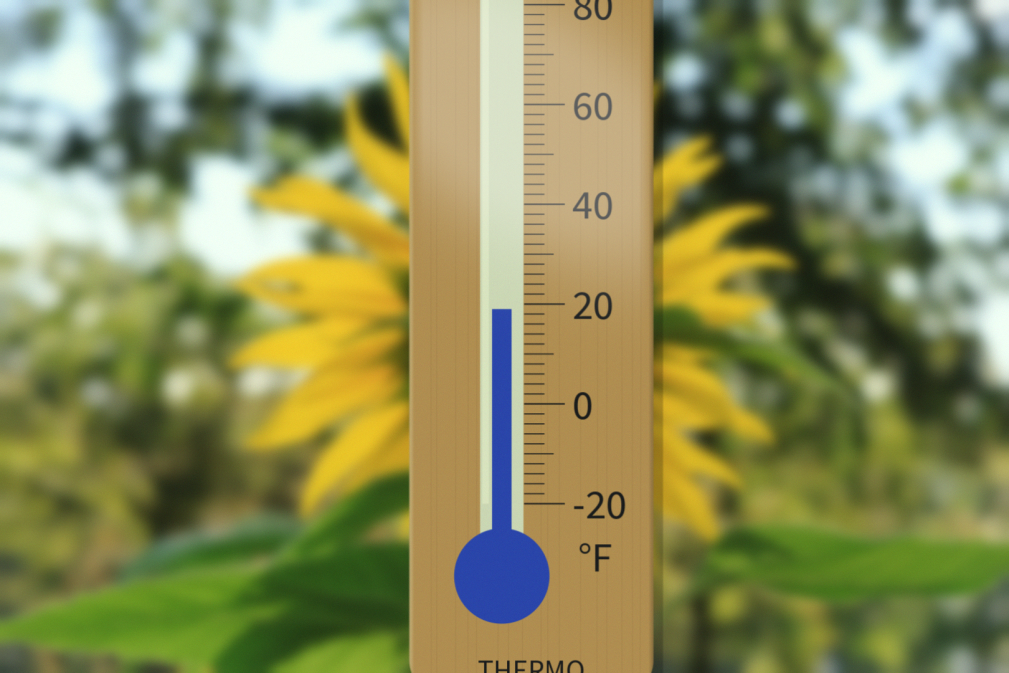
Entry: 19 °F
